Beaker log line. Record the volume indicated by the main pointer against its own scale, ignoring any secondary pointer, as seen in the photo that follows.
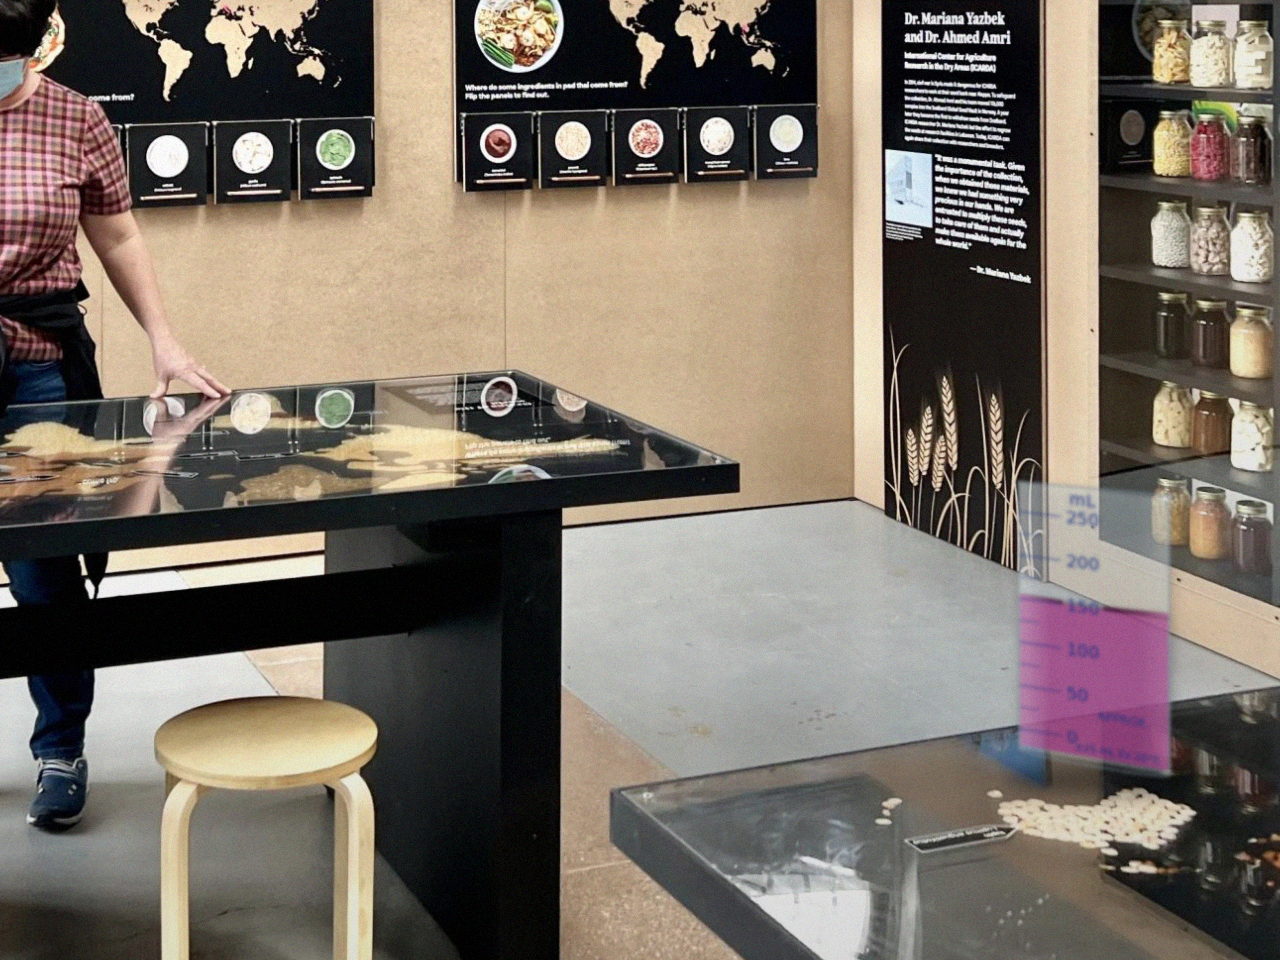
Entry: 150 mL
